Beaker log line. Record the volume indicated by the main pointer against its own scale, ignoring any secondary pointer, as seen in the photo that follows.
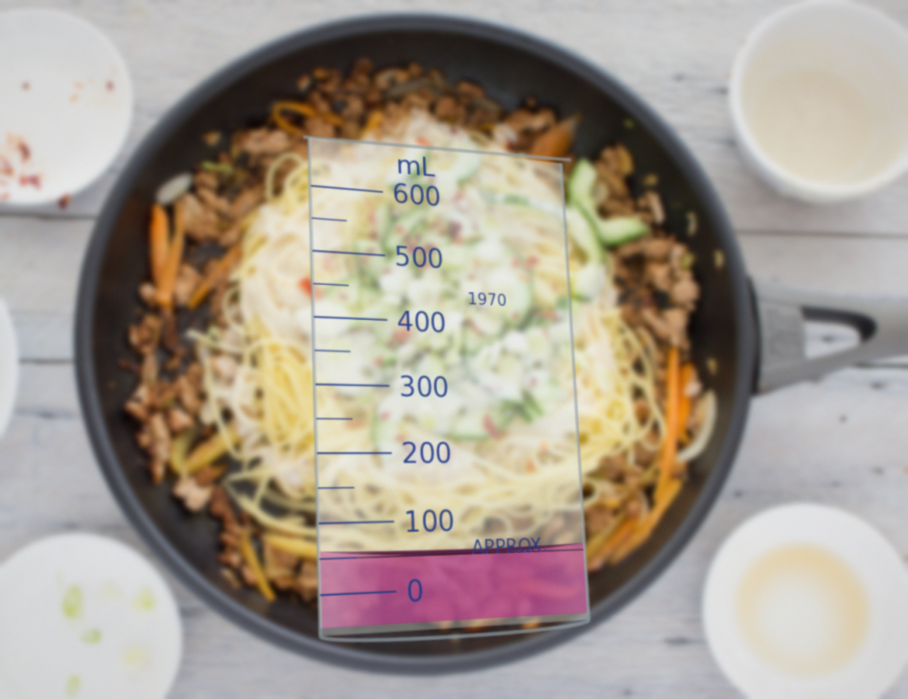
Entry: 50 mL
